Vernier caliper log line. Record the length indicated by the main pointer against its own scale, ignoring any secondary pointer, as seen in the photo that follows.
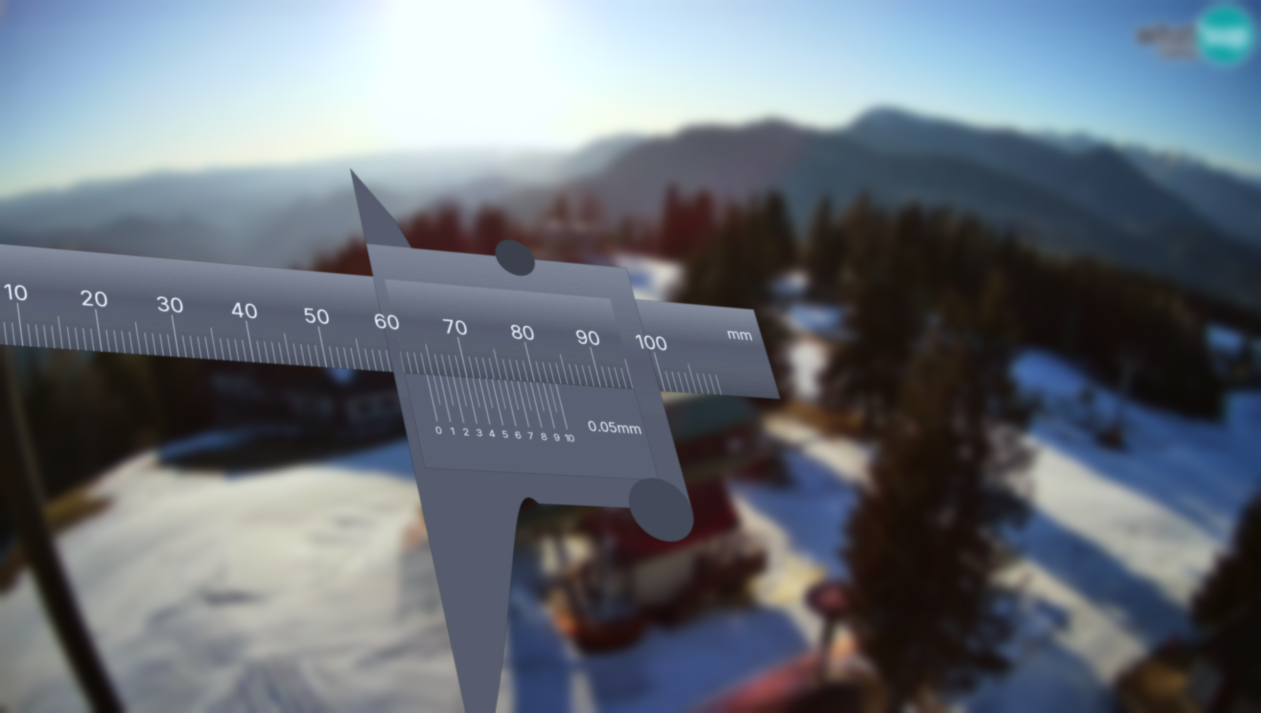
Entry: 64.2 mm
